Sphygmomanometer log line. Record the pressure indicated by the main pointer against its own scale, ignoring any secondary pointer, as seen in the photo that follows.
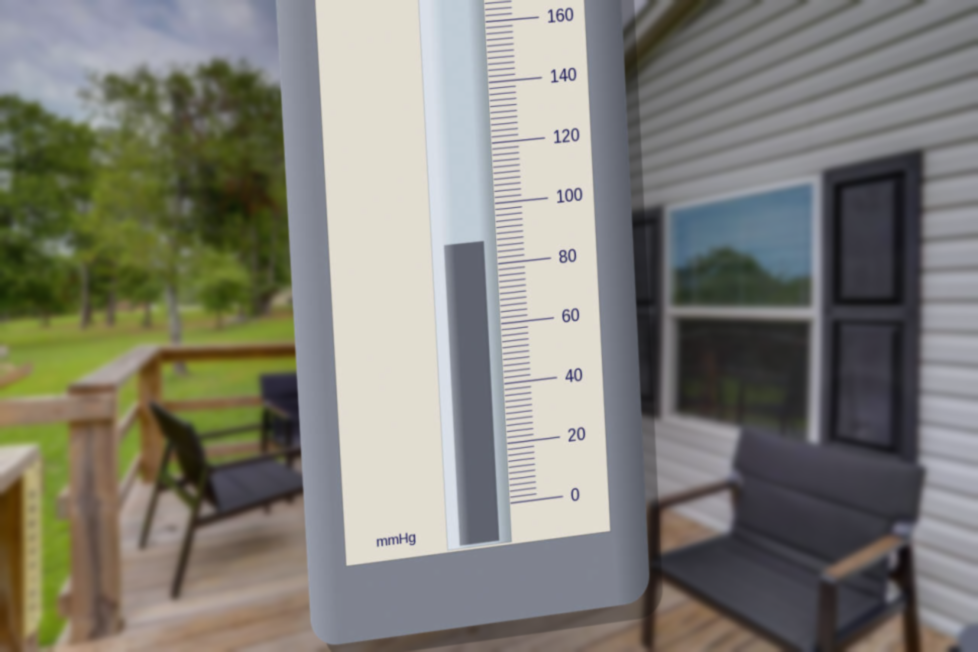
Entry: 88 mmHg
